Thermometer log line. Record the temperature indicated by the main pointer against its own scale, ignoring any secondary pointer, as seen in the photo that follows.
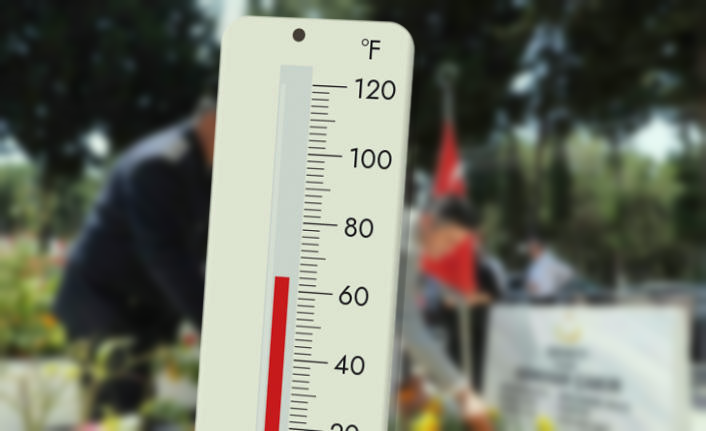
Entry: 64 °F
